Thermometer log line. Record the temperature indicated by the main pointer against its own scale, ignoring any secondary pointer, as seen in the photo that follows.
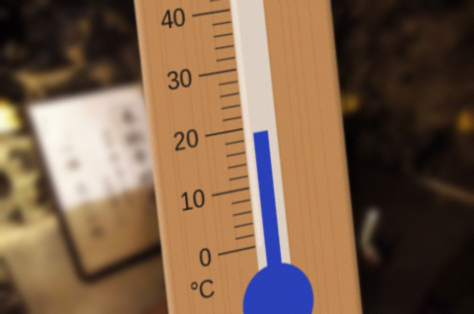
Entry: 19 °C
